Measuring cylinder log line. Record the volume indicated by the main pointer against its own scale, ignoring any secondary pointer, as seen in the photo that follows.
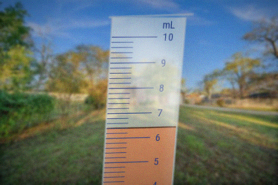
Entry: 6.4 mL
